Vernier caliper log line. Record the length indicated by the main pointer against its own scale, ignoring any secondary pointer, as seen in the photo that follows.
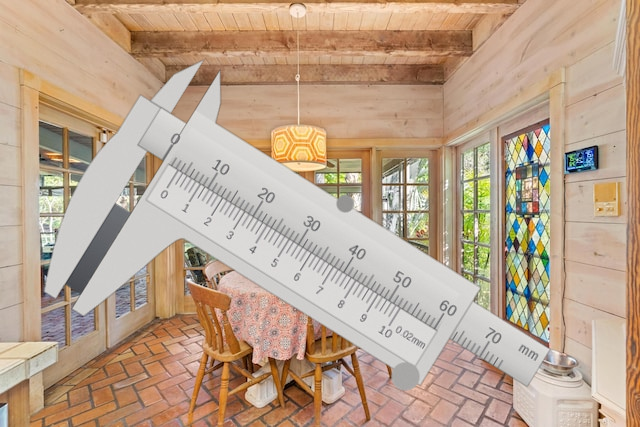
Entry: 3.5 mm
